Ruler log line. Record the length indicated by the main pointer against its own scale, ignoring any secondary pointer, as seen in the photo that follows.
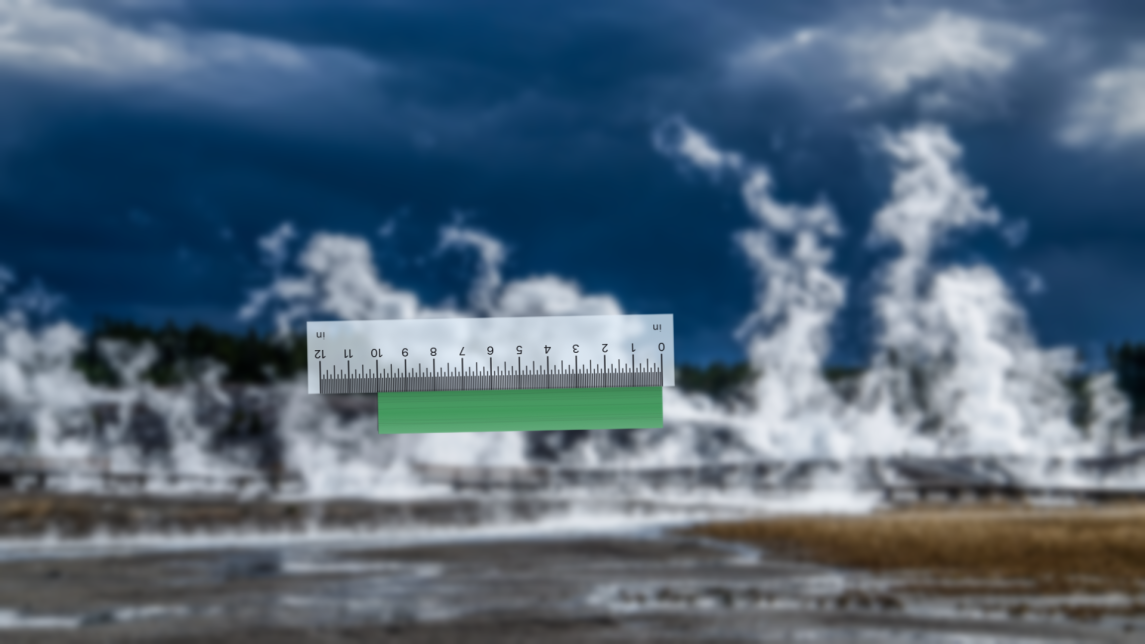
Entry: 10 in
